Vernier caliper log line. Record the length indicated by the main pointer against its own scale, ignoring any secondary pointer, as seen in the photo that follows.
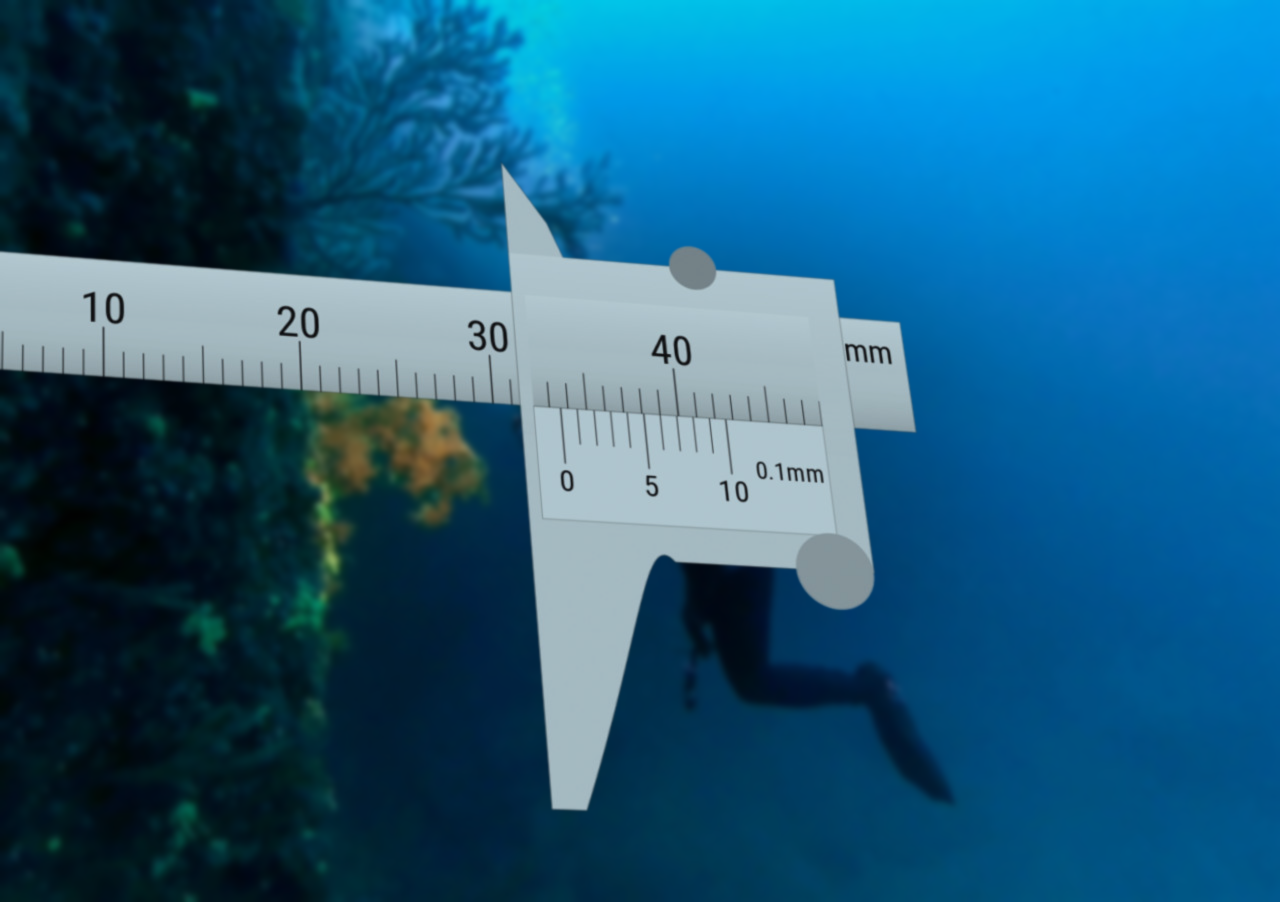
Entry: 33.6 mm
